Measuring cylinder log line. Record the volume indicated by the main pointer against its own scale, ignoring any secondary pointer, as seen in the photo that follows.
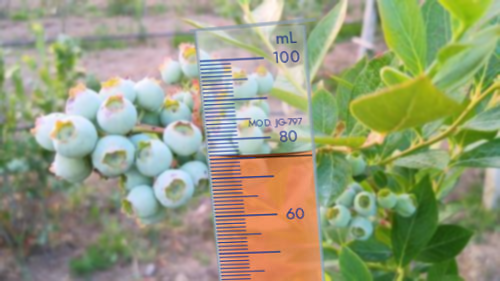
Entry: 75 mL
